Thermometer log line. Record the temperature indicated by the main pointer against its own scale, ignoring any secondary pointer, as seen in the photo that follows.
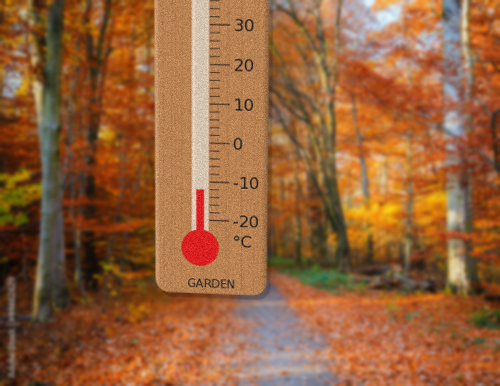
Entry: -12 °C
